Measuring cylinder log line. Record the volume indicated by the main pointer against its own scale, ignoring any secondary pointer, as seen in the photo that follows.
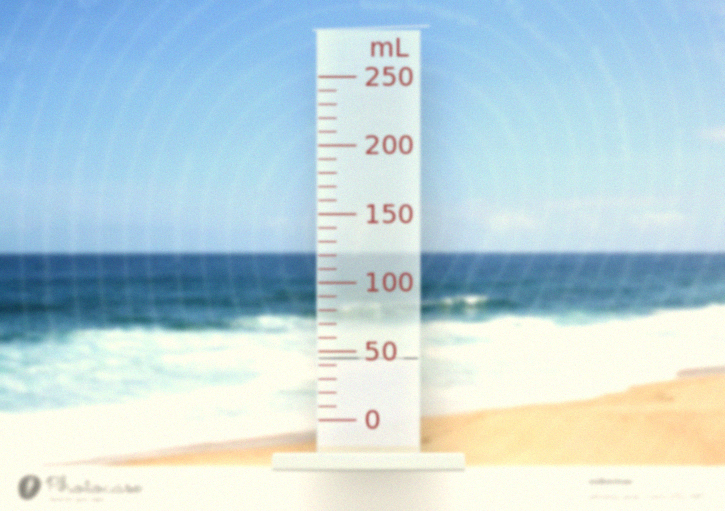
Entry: 45 mL
